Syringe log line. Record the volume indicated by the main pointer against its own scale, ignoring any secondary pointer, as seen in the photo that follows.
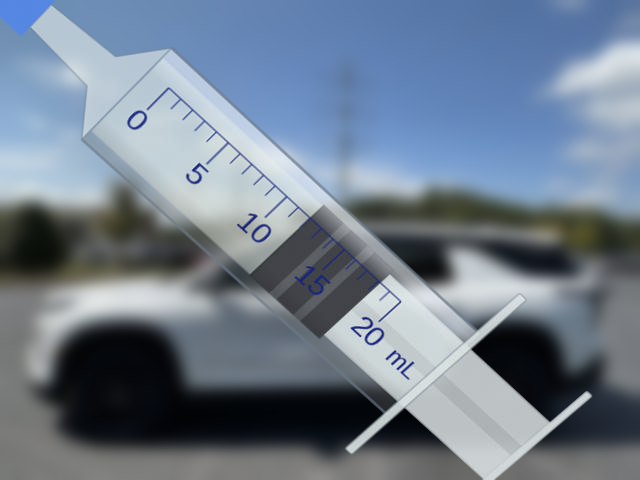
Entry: 12 mL
